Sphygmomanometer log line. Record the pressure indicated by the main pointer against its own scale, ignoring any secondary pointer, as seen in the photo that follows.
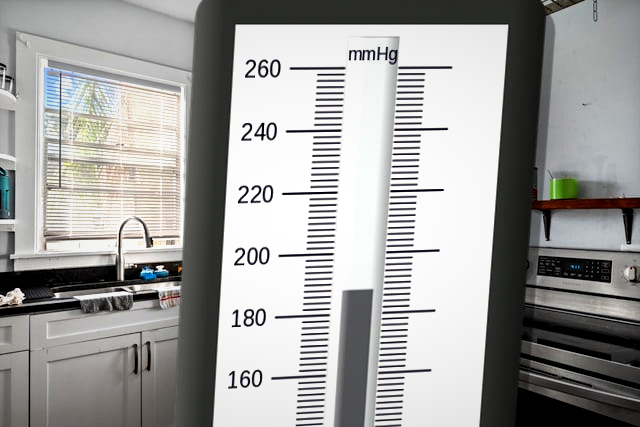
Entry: 188 mmHg
